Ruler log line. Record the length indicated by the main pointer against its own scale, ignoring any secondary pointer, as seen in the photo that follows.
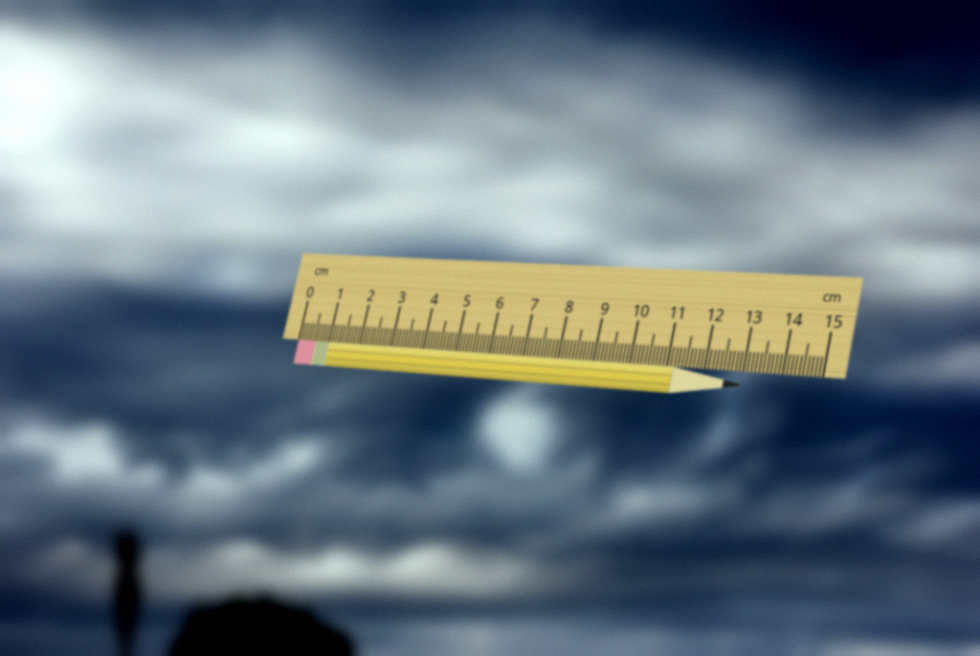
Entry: 13 cm
